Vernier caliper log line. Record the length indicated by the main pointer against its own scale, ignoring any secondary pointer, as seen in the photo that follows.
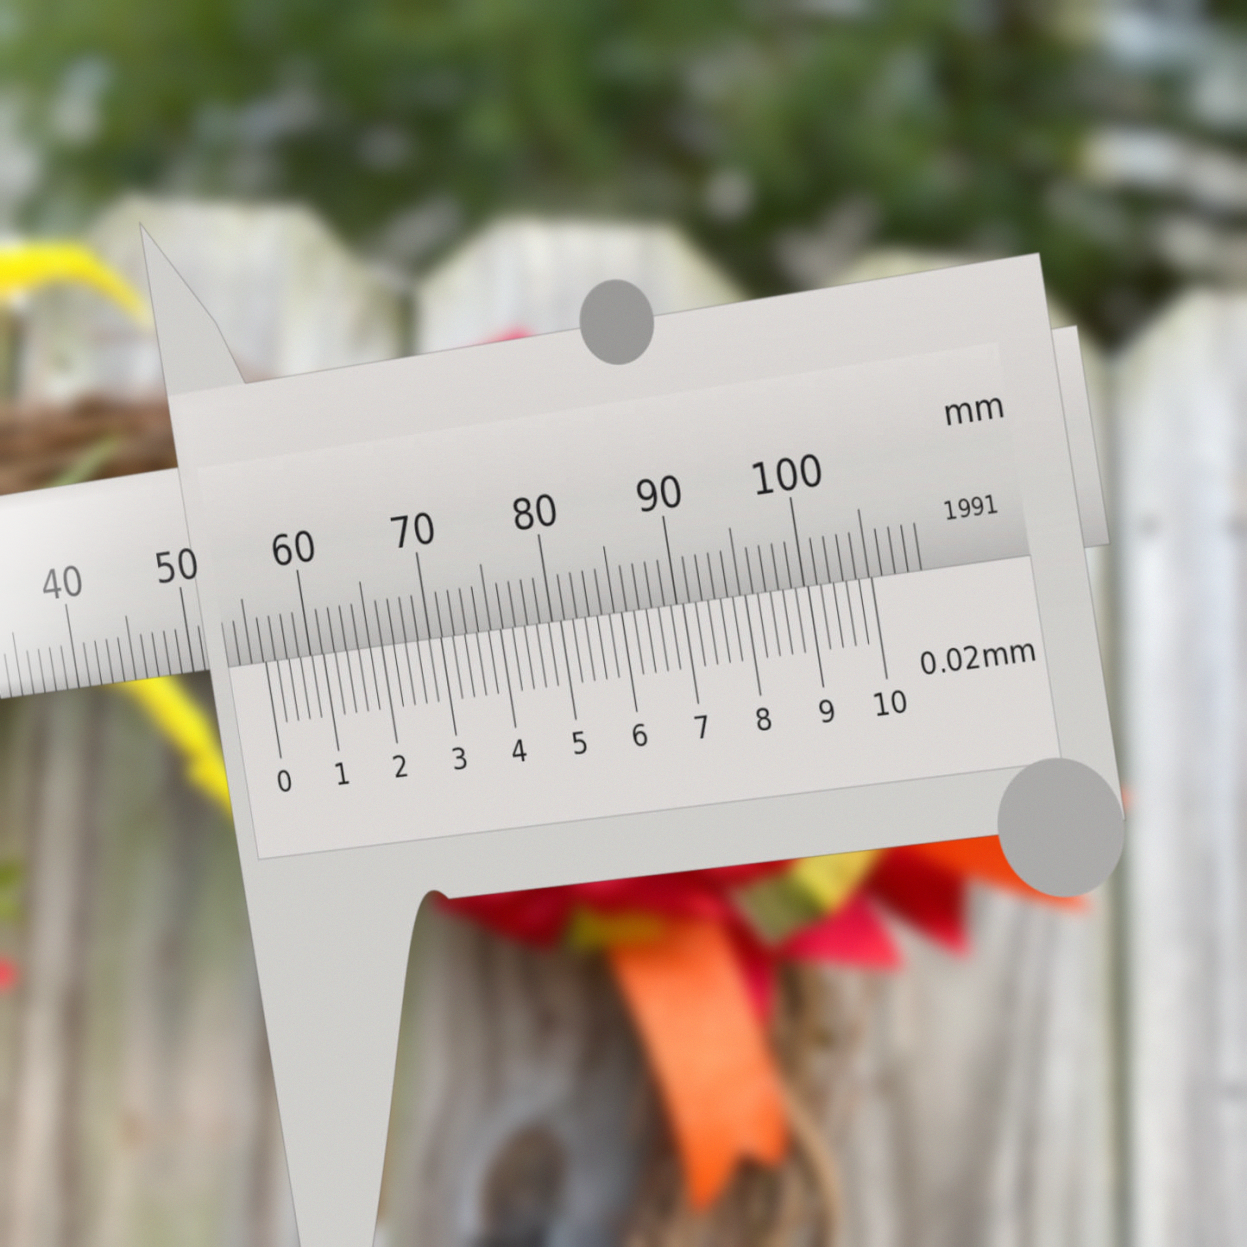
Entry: 56.2 mm
